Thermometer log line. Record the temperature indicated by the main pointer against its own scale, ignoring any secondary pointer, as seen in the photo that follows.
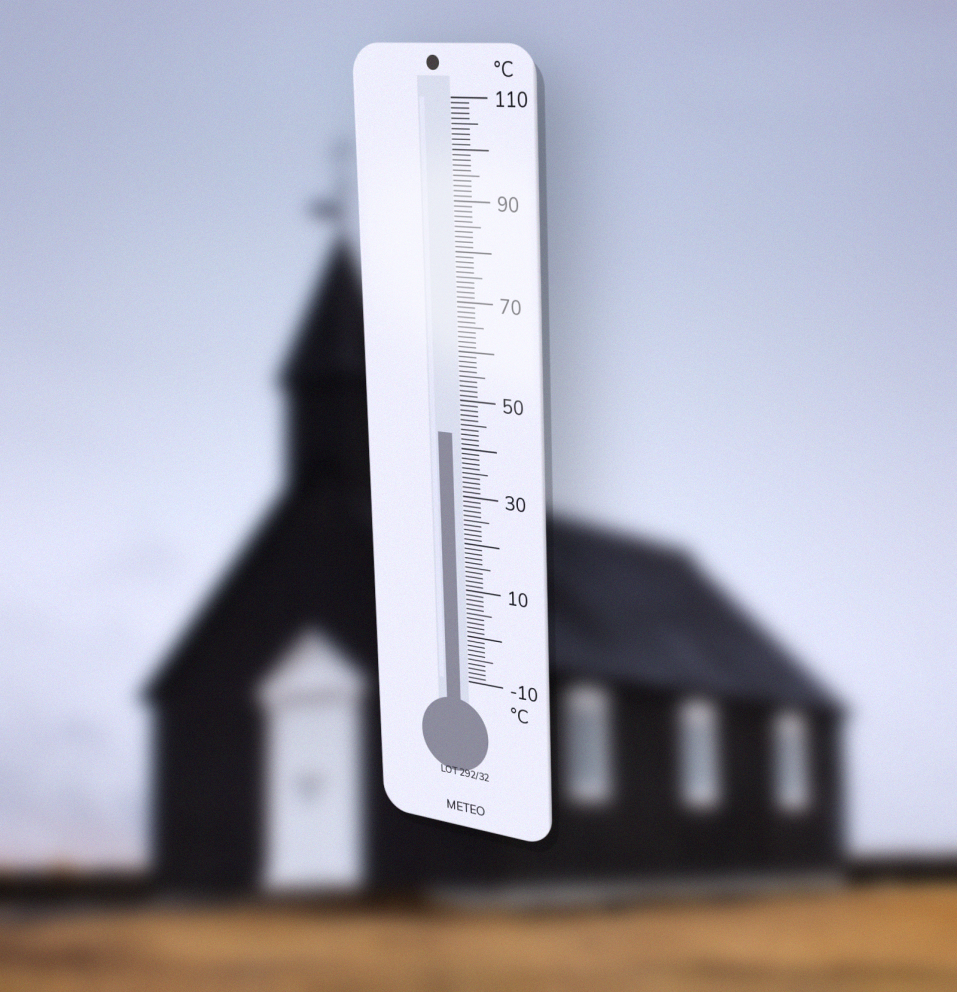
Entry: 43 °C
